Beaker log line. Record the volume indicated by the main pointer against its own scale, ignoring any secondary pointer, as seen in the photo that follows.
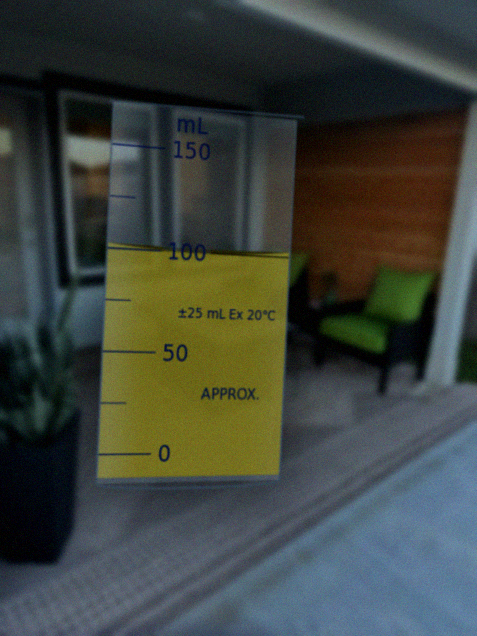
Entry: 100 mL
